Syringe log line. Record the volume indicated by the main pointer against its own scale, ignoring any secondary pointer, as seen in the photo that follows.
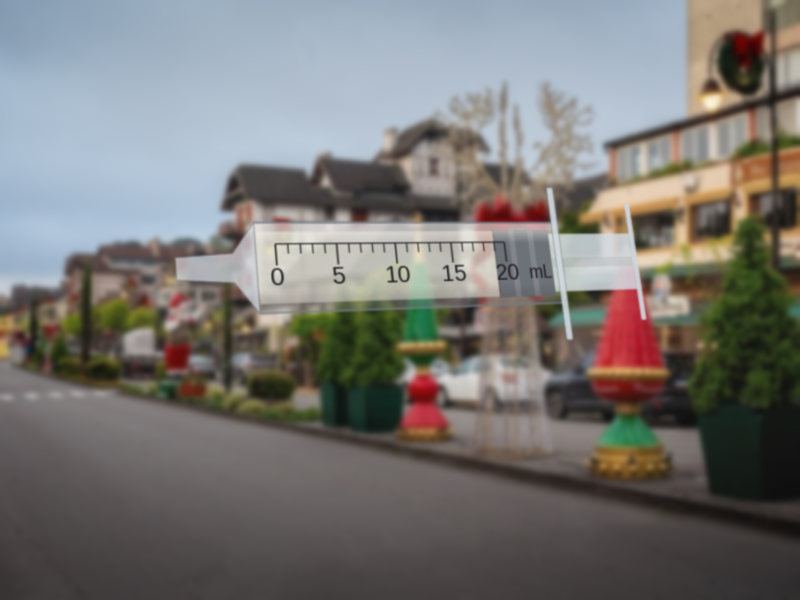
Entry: 19 mL
